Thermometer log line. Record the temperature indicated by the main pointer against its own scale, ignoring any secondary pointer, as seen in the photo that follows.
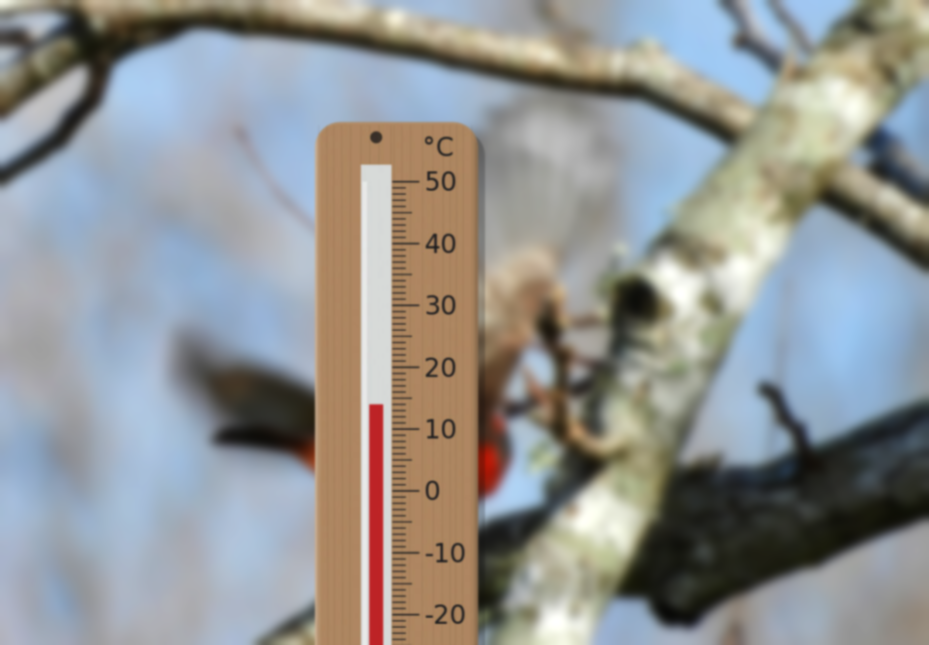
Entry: 14 °C
